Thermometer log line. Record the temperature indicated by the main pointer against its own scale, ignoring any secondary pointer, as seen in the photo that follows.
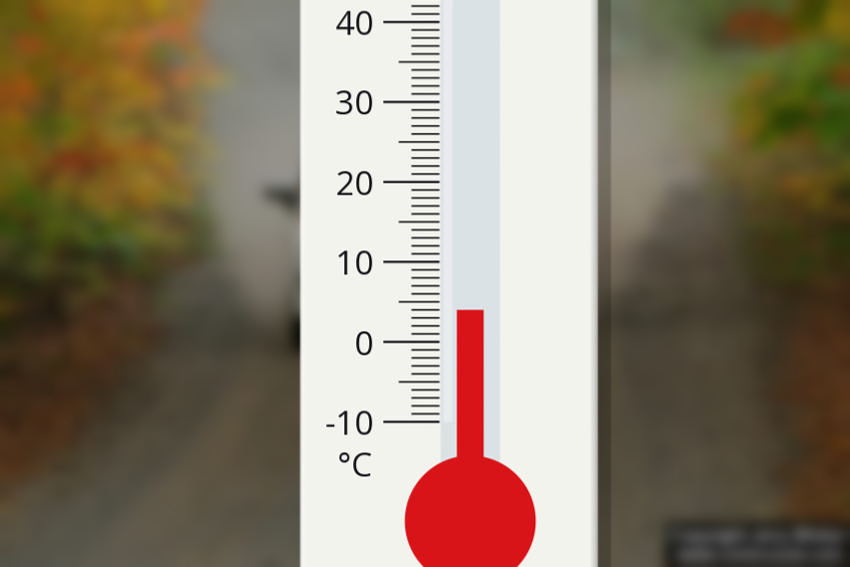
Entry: 4 °C
